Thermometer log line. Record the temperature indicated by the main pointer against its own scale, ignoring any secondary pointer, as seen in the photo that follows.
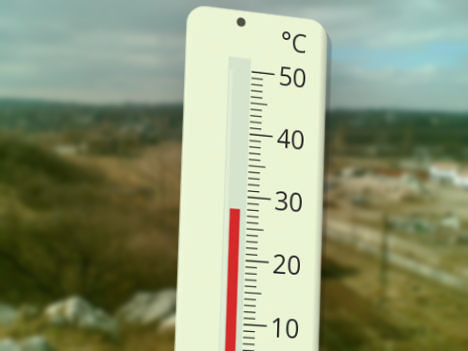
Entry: 28 °C
